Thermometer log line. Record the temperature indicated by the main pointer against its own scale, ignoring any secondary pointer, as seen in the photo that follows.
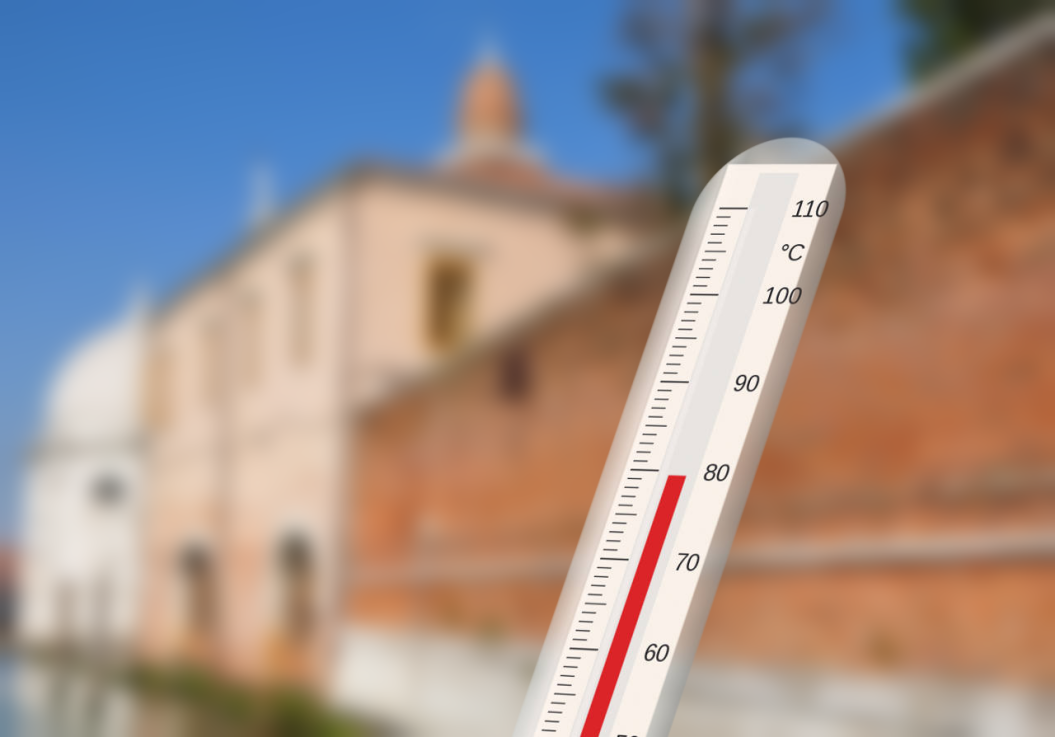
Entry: 79.5 °C
